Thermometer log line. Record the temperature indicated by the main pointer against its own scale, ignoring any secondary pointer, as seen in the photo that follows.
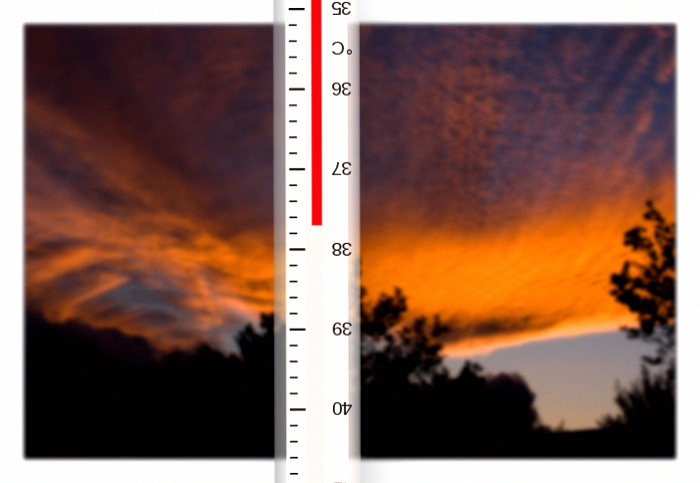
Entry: 37.7 °C
